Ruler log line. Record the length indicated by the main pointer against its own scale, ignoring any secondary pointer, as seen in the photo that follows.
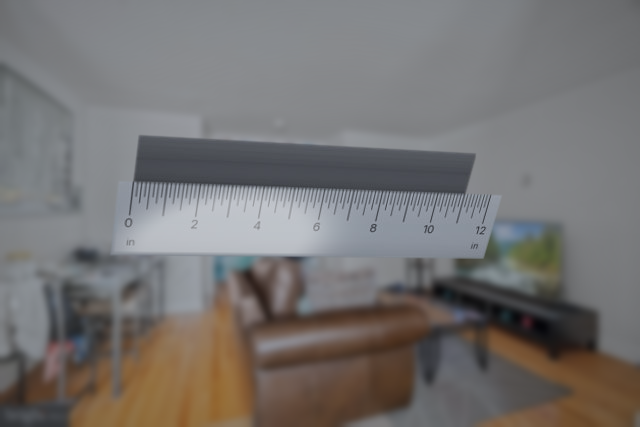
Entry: 11 in
